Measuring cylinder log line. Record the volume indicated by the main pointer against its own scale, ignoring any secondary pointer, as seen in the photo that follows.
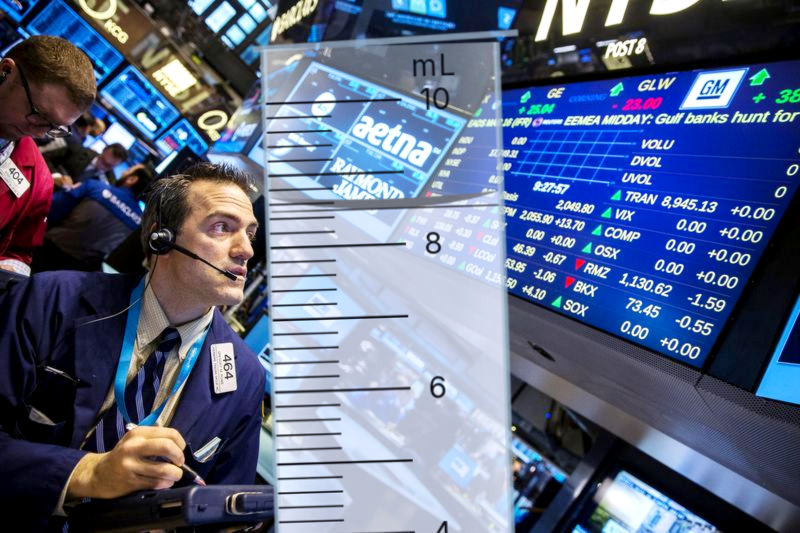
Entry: 8.5 mL
